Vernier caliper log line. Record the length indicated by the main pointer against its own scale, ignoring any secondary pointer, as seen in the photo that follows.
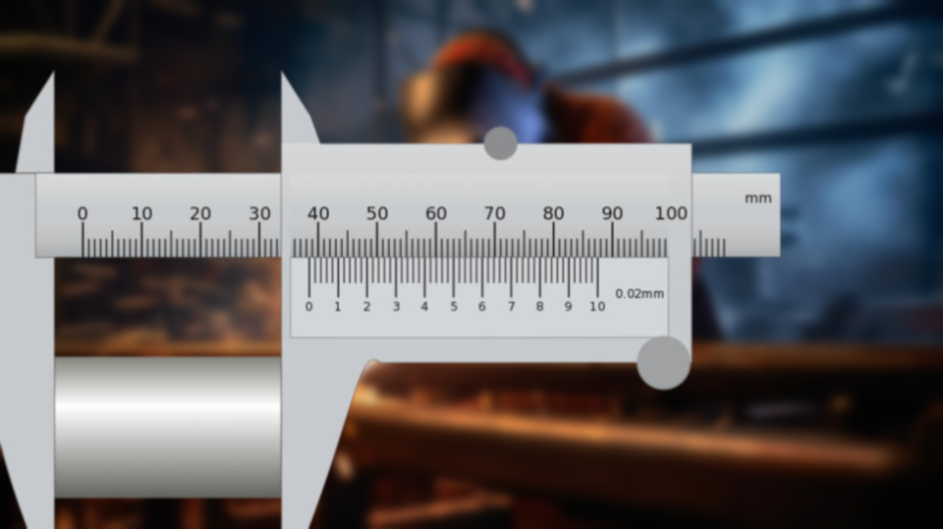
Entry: 38.5 mm
